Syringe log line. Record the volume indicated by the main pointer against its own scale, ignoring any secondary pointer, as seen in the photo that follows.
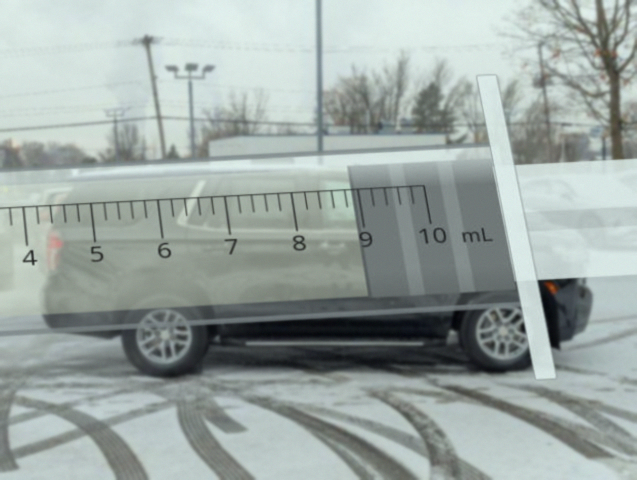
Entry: 8.9 mL
